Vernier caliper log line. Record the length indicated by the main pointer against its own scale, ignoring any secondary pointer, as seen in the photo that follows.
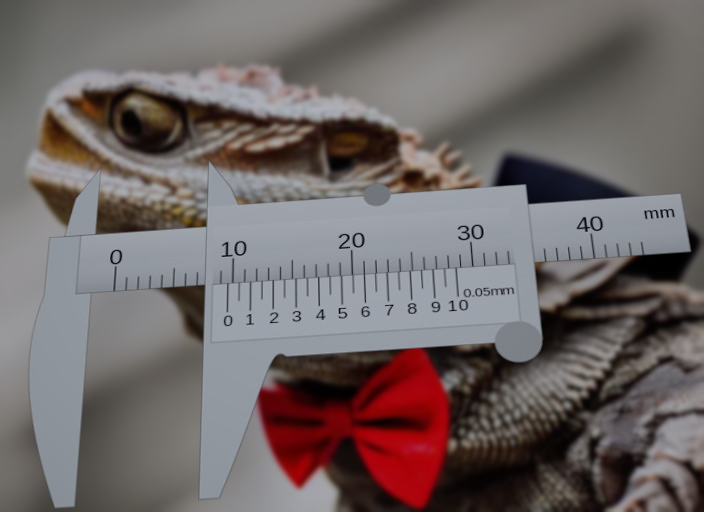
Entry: 9.6 mm
